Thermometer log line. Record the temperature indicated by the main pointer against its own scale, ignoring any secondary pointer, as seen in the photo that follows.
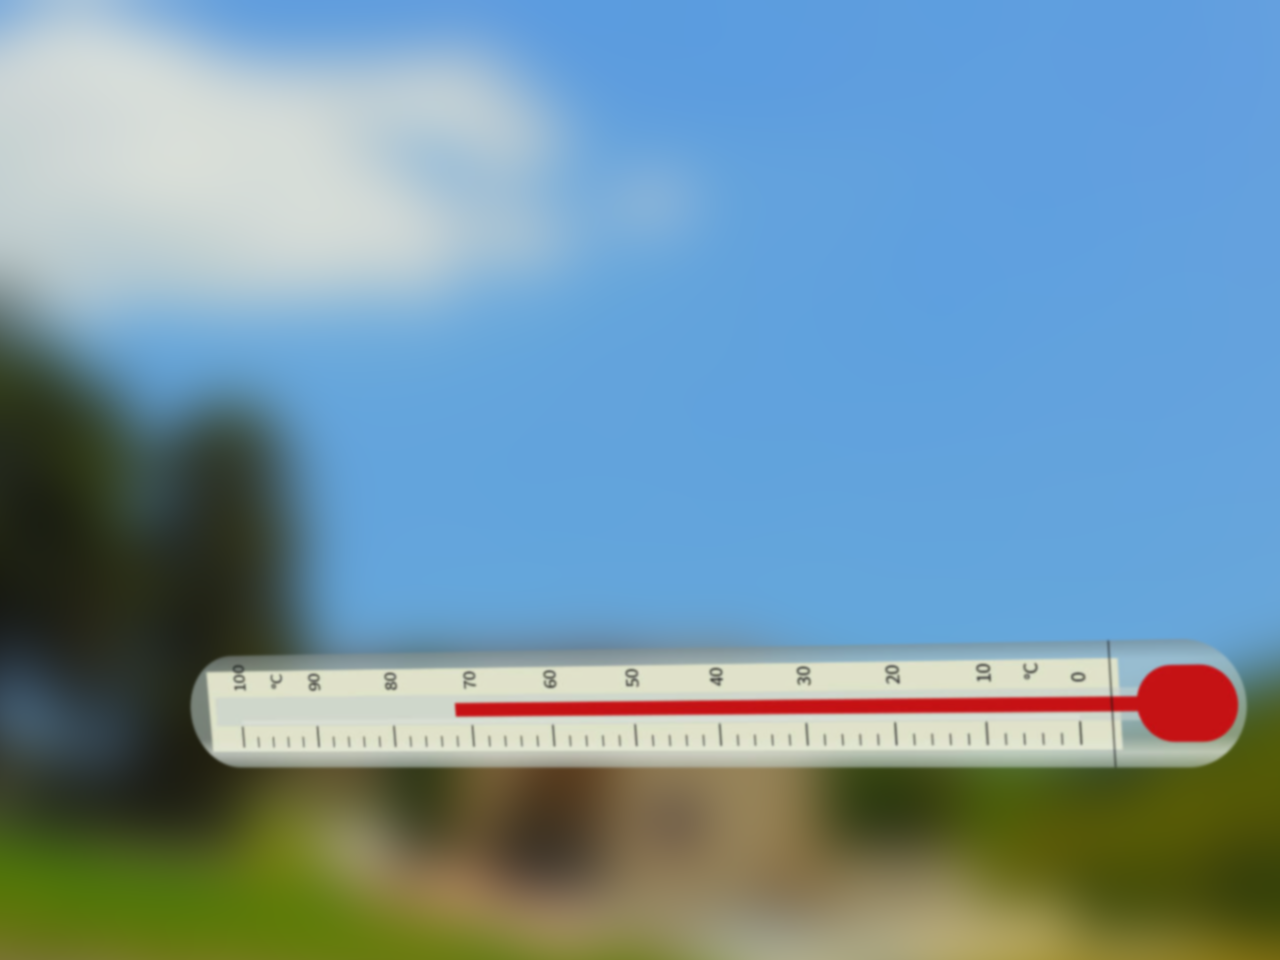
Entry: 72 °C
